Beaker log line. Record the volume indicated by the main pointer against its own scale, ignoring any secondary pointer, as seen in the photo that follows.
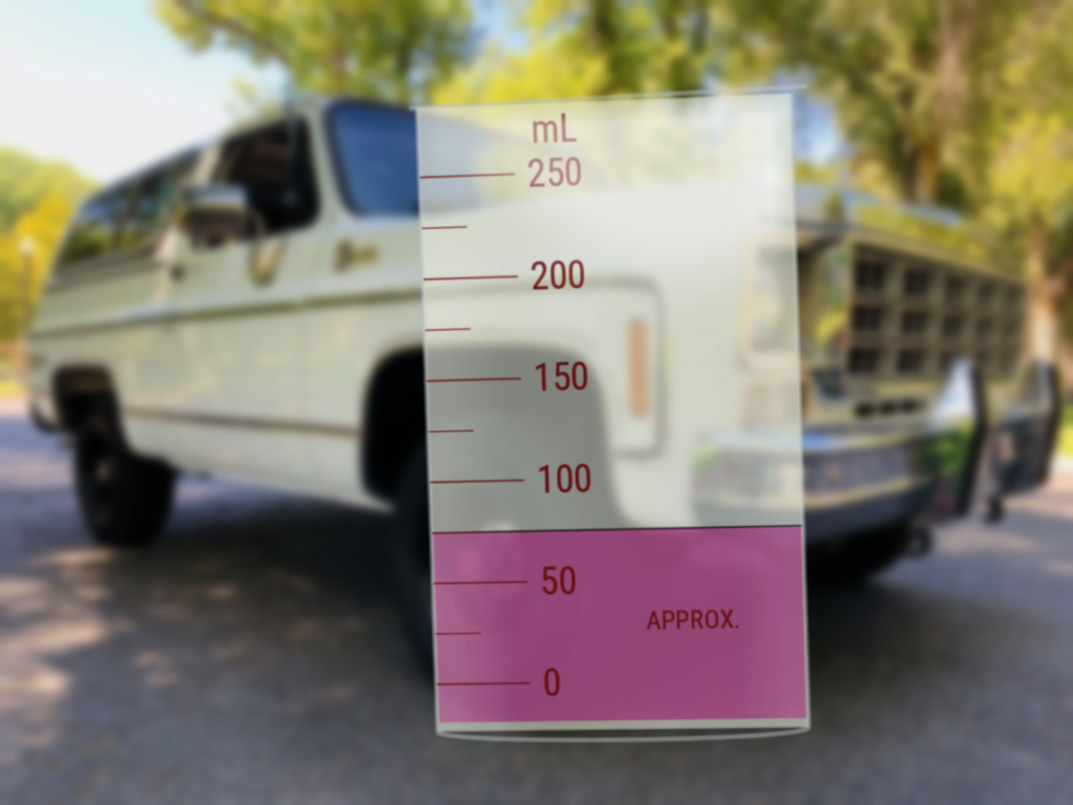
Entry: 75 mL
